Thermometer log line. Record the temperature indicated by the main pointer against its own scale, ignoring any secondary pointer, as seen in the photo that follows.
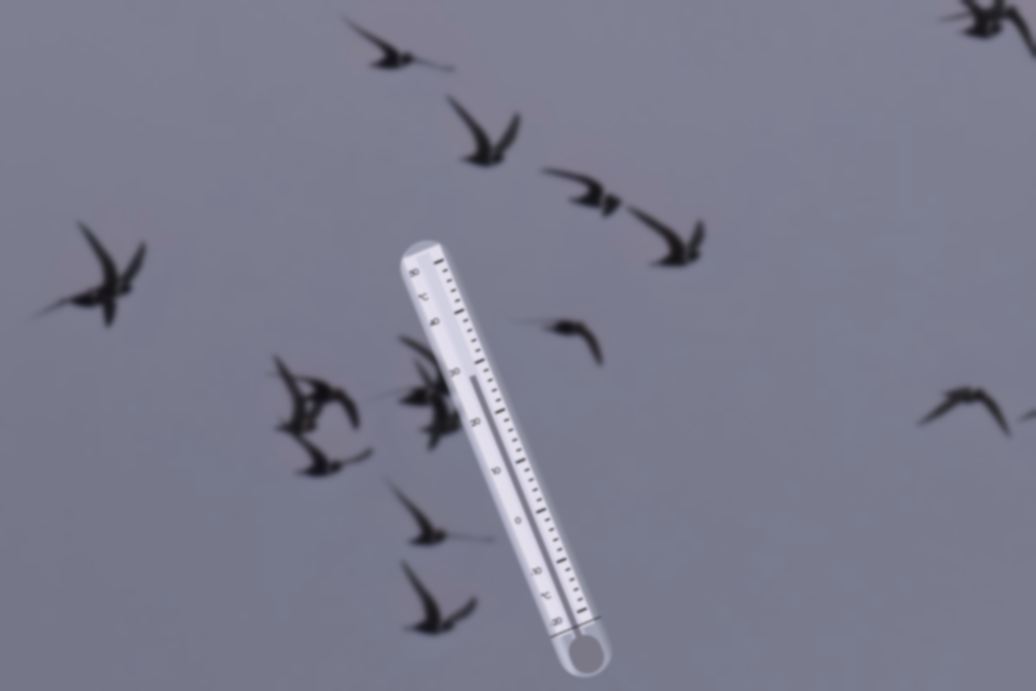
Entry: 28 °C
